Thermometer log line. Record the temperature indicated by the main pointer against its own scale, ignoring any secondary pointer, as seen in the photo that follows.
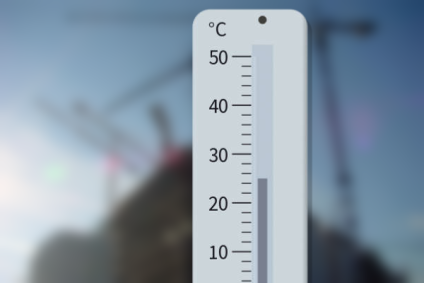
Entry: 25 °C
